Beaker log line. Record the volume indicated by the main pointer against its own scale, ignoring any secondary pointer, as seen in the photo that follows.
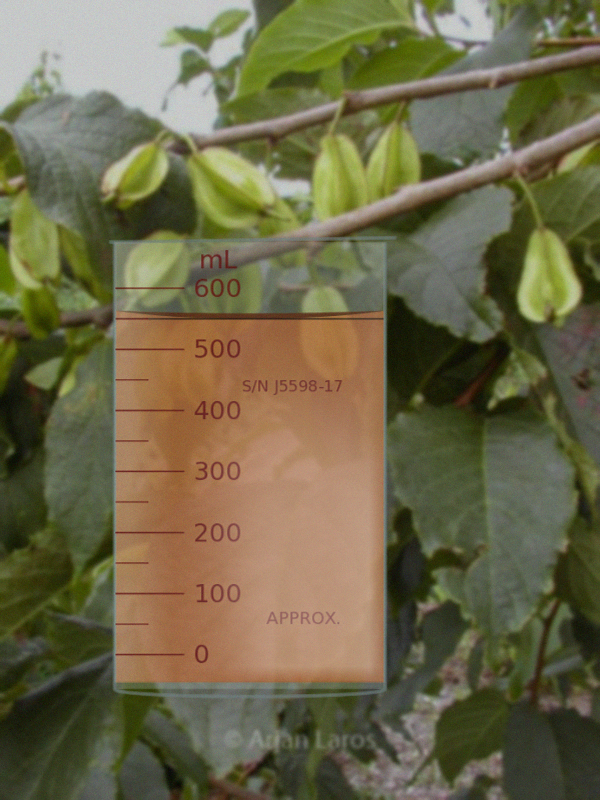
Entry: 550 mL
